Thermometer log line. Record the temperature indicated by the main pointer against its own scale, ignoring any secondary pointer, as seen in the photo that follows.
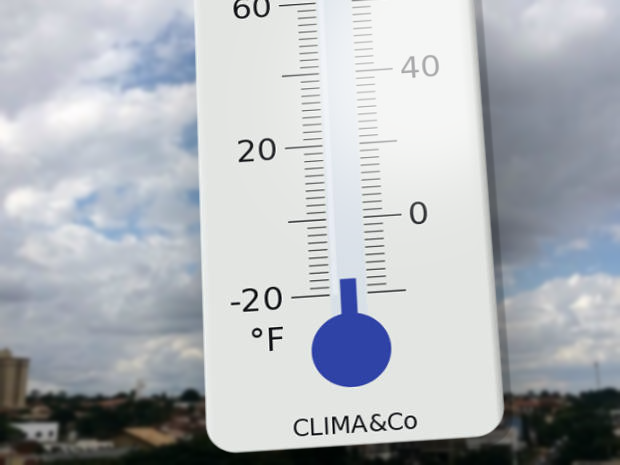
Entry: -16 °F
